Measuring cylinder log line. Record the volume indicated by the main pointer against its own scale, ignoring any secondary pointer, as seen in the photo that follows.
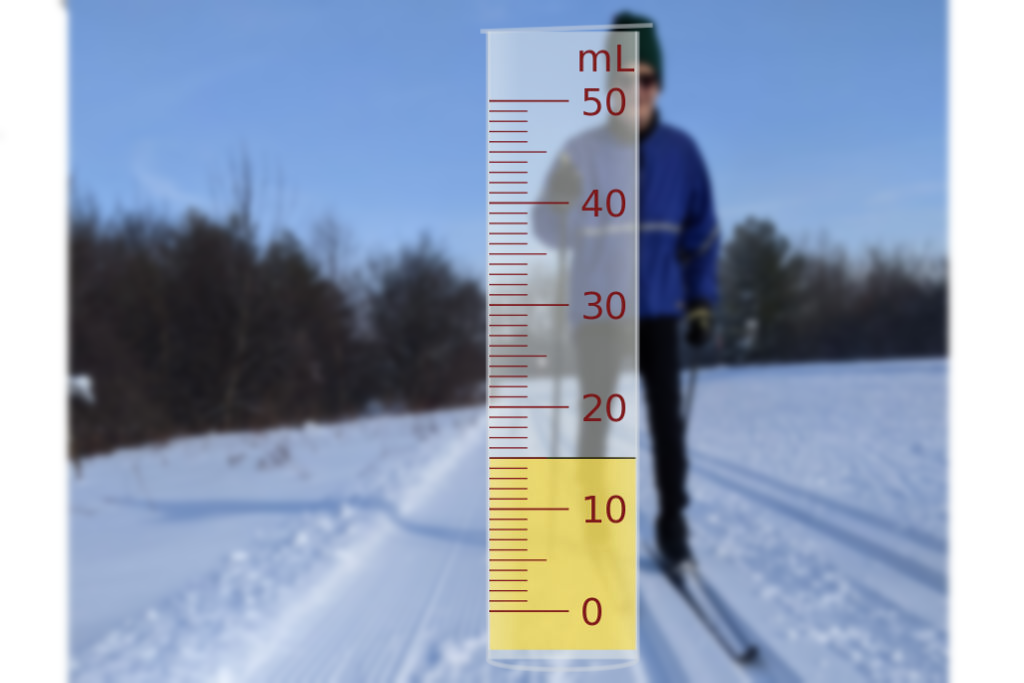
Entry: 15 mL
